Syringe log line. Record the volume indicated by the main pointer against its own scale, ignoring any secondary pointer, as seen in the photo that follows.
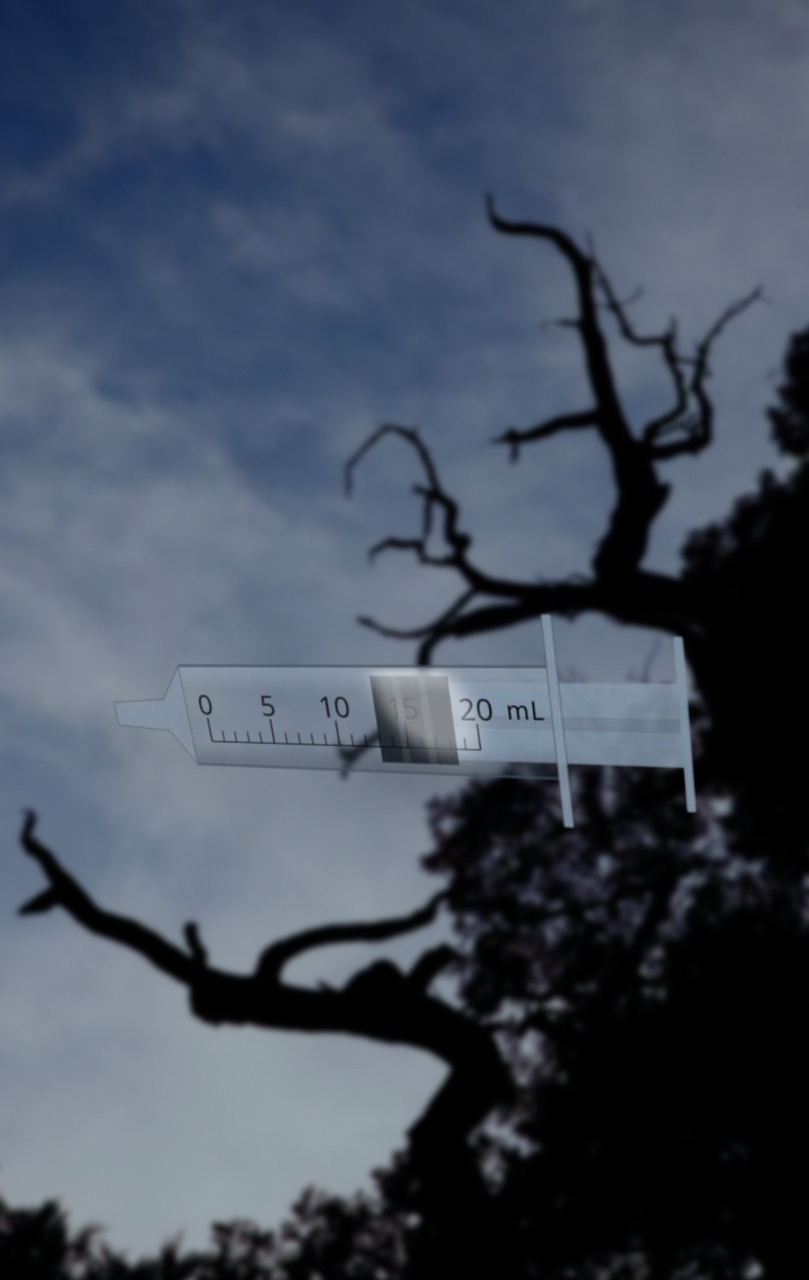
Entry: 13 mL
